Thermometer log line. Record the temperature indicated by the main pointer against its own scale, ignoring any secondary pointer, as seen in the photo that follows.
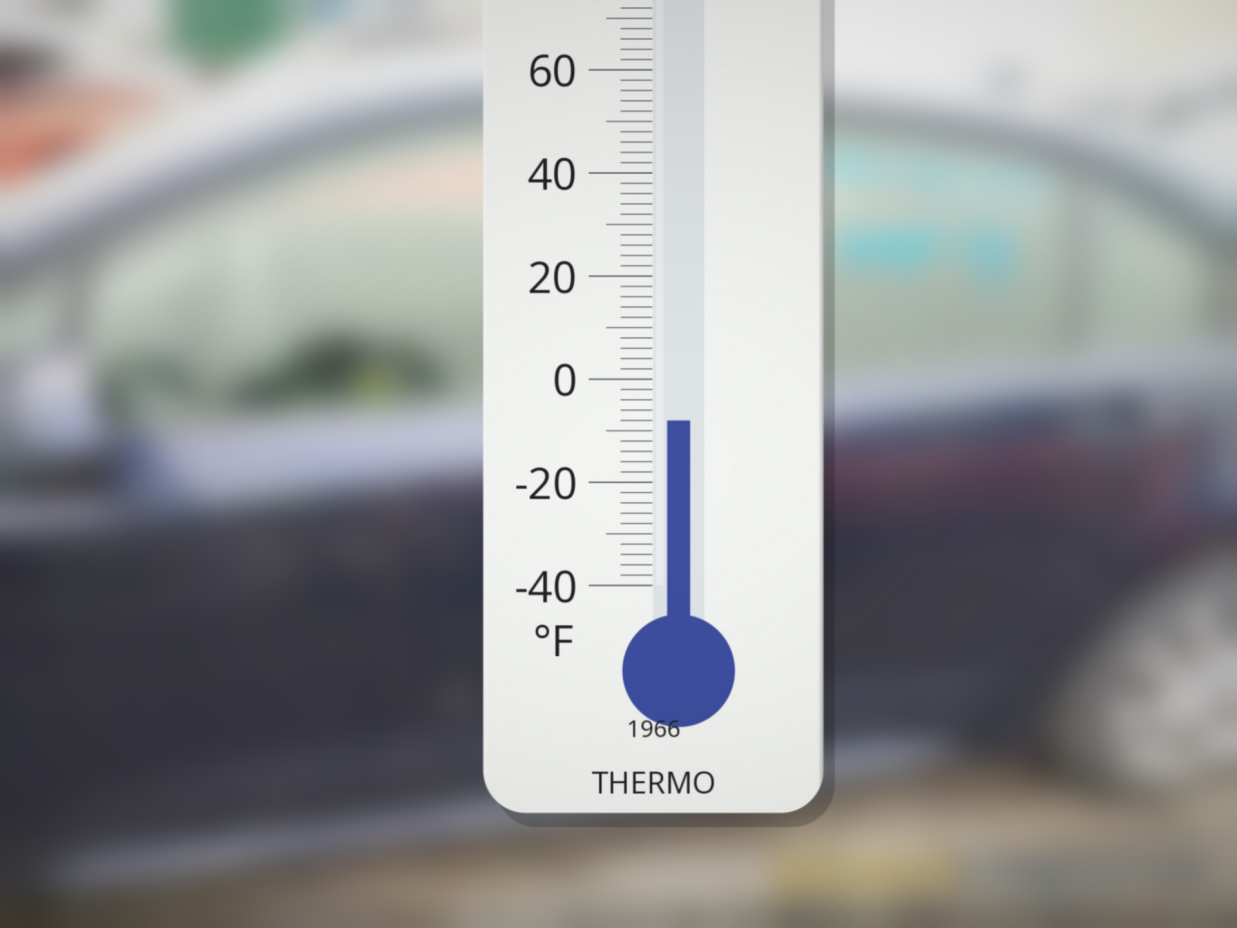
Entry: -8 °F
